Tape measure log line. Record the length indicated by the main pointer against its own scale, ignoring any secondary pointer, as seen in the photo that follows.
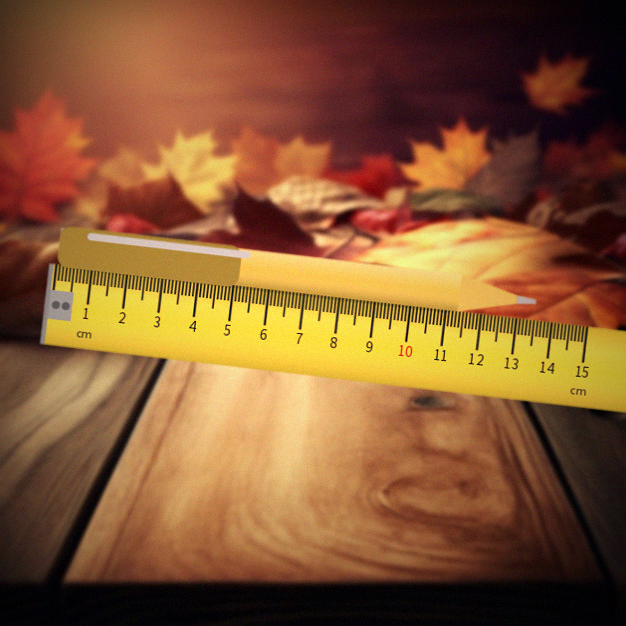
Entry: 13.5 cm
